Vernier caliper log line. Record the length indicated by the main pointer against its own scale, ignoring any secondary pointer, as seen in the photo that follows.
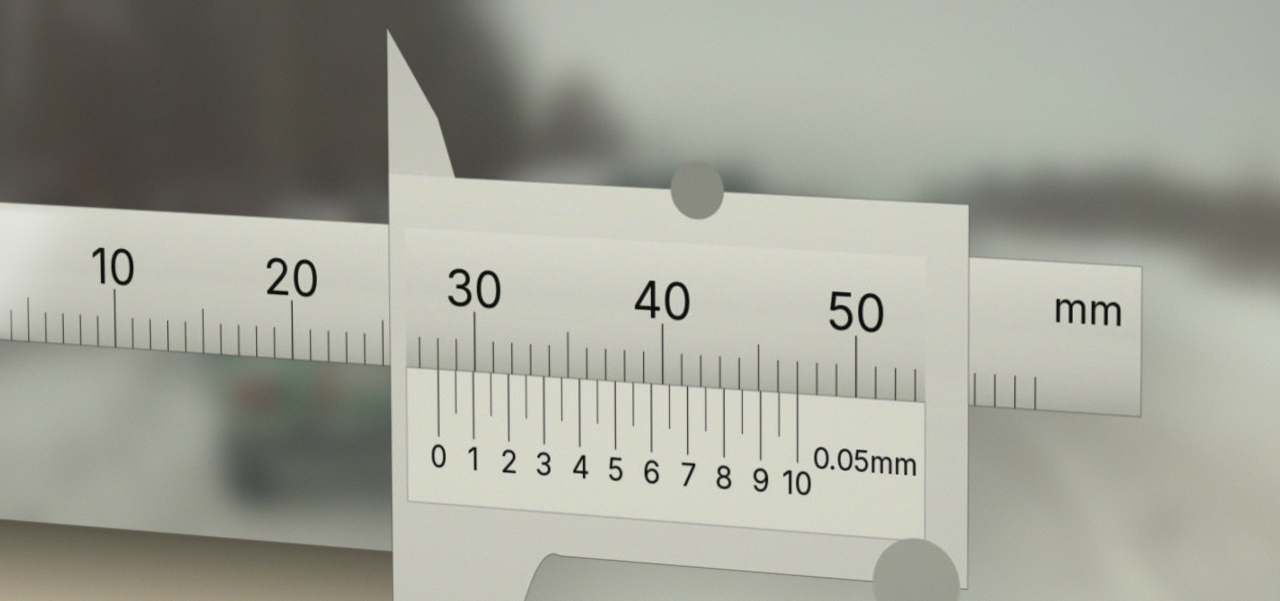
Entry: 28.0 mm
